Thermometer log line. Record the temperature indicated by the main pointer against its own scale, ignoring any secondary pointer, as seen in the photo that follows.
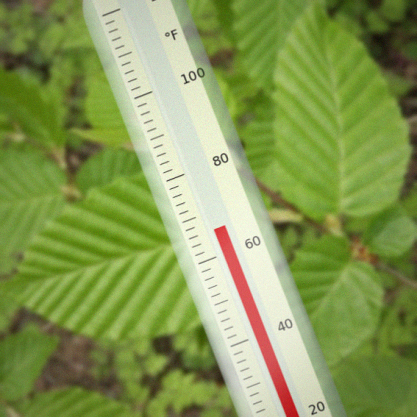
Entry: 66 °F
